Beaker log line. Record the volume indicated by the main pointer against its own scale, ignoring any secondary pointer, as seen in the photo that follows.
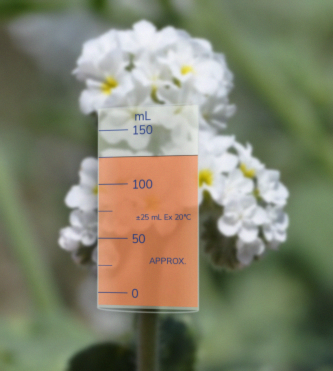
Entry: 125 mL
